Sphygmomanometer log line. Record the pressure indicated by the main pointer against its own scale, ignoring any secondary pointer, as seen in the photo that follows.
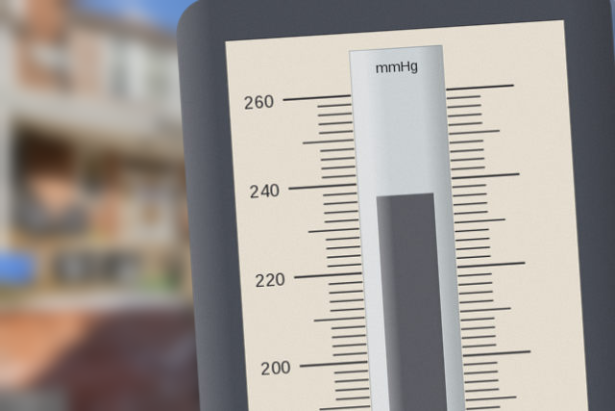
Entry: 237 mmHg
